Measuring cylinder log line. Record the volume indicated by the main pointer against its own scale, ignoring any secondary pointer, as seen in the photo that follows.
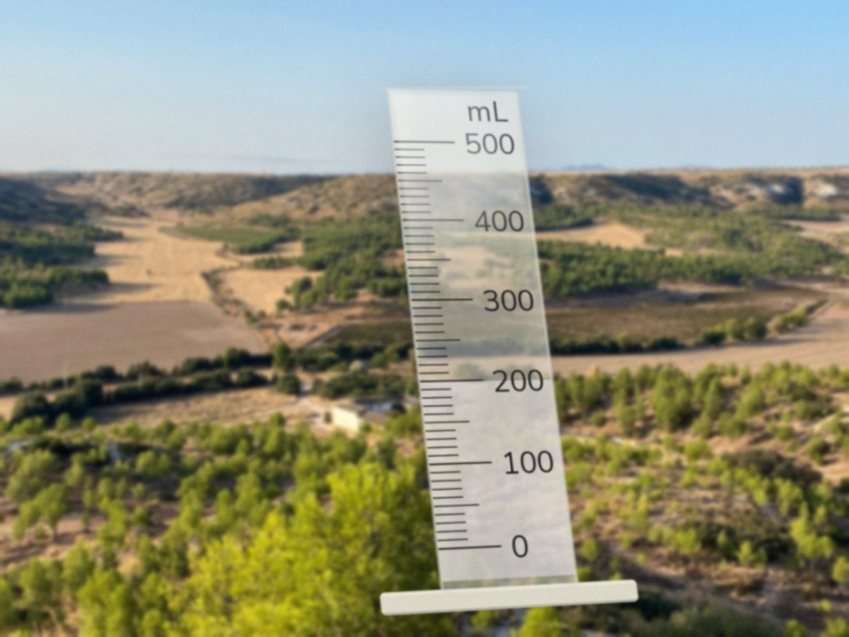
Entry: 200 mL
